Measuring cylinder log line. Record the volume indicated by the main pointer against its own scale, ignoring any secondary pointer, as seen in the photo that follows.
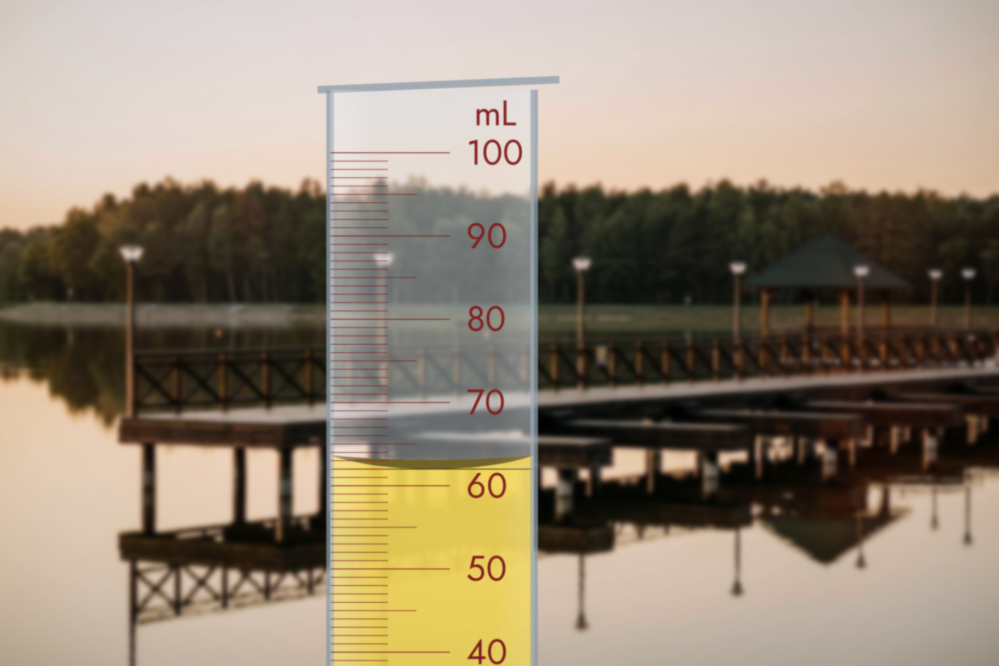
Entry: 62 mL
